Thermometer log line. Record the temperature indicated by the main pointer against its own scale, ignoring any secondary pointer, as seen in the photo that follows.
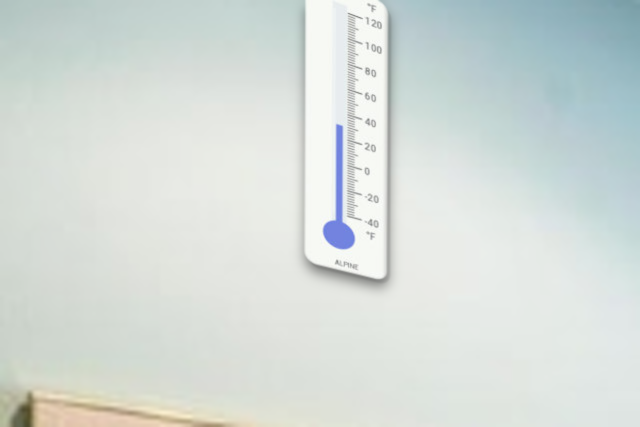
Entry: 30 °F
